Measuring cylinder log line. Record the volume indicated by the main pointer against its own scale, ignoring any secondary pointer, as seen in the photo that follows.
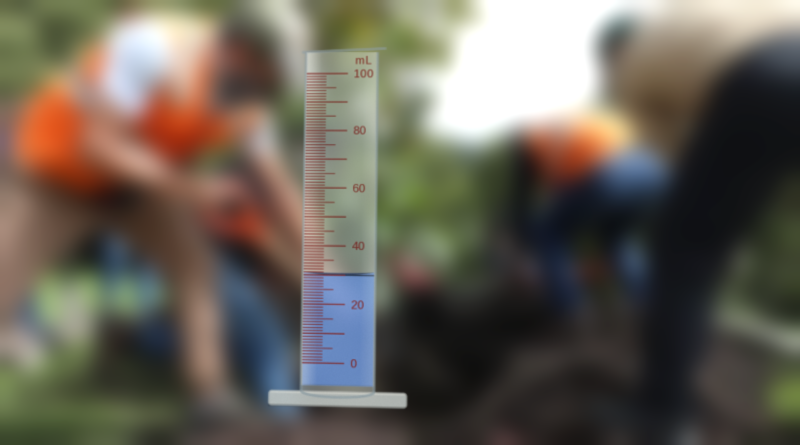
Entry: 30 mL
